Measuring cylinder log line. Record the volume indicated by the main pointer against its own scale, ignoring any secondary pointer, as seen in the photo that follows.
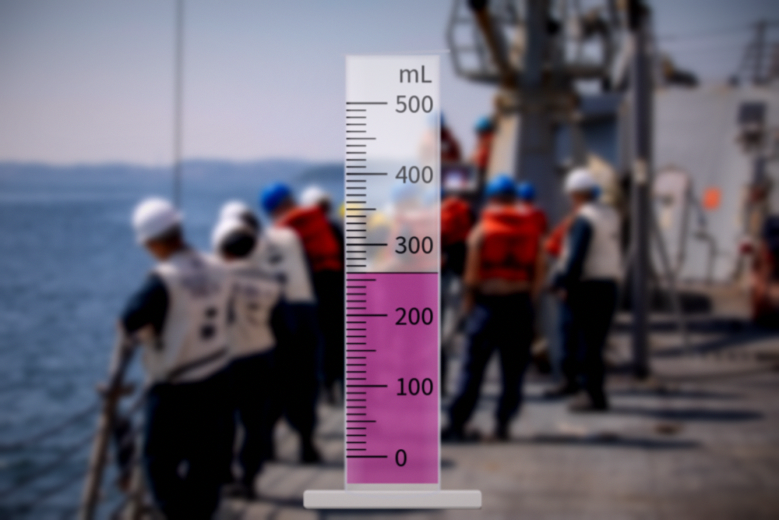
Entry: 260 mL
